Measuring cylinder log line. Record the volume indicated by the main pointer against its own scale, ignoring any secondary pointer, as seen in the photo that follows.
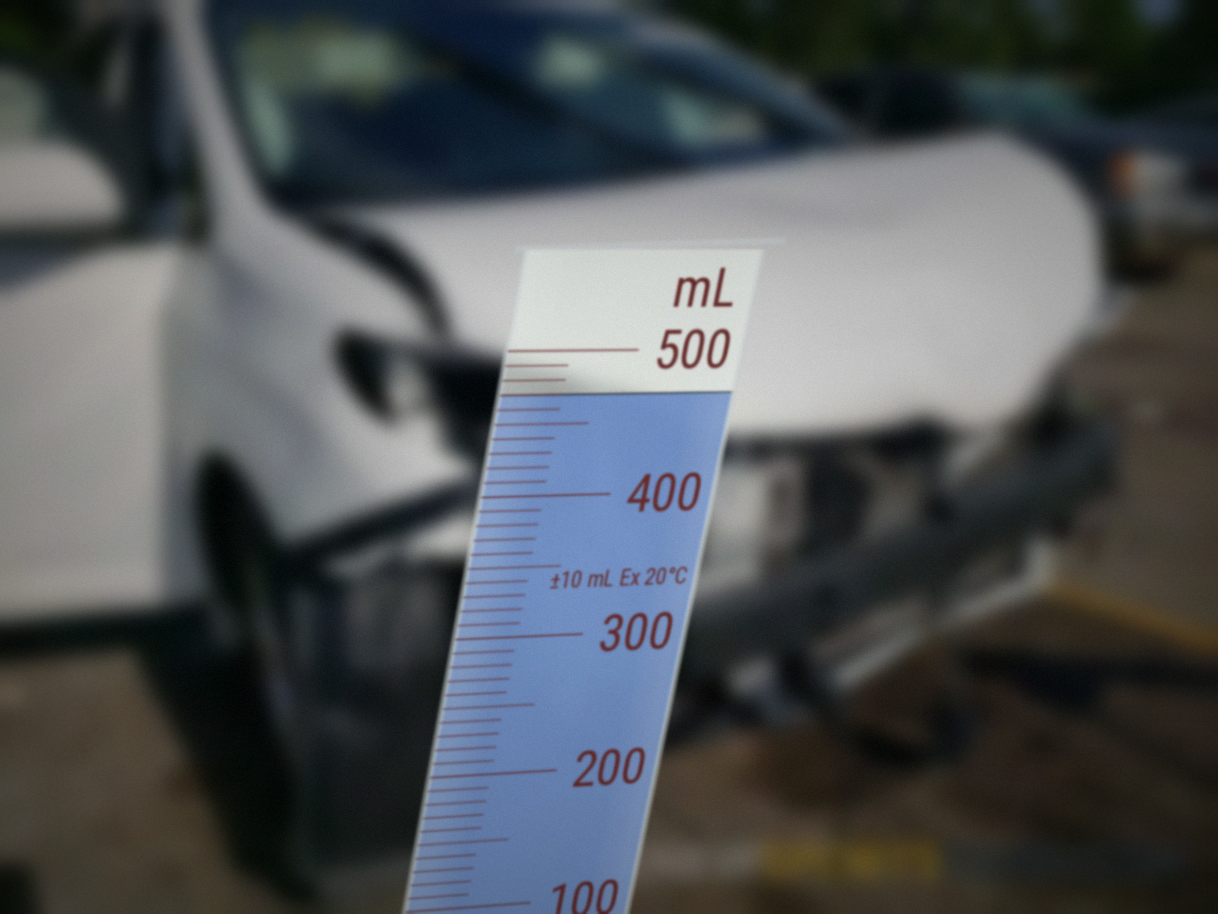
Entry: 470 mL
